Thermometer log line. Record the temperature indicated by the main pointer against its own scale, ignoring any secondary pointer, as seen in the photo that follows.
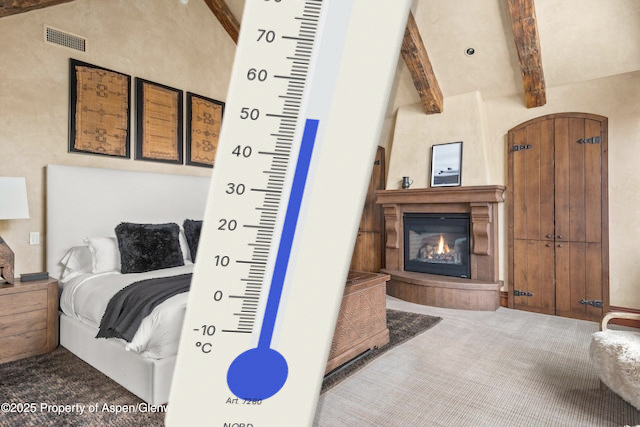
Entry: 50 °C
